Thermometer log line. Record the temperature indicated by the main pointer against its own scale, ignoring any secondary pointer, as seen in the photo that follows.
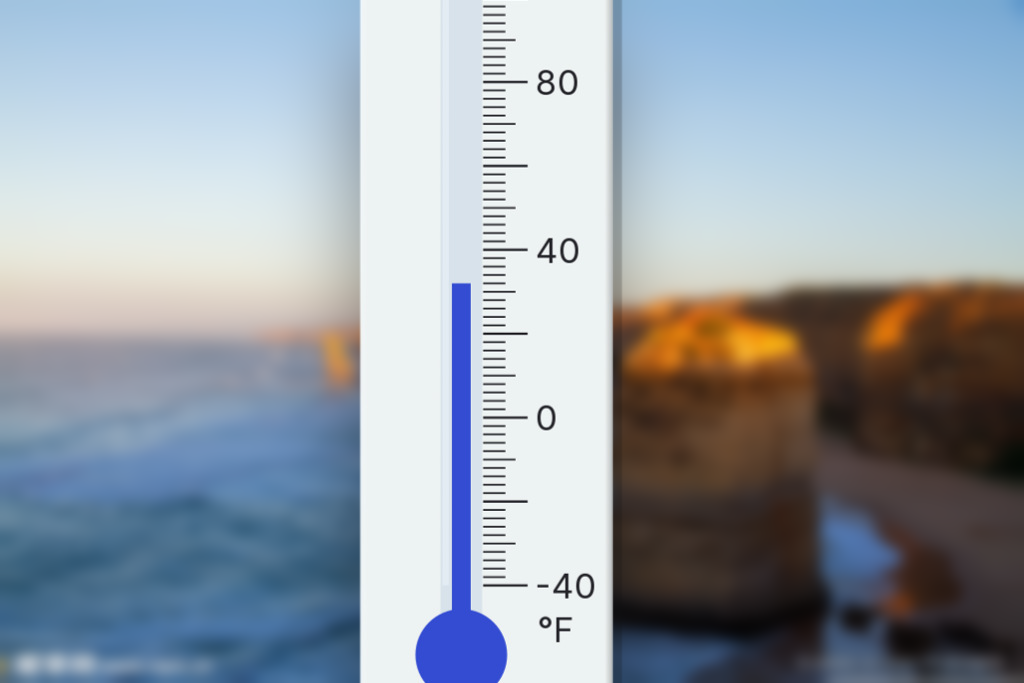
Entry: 32 °F
